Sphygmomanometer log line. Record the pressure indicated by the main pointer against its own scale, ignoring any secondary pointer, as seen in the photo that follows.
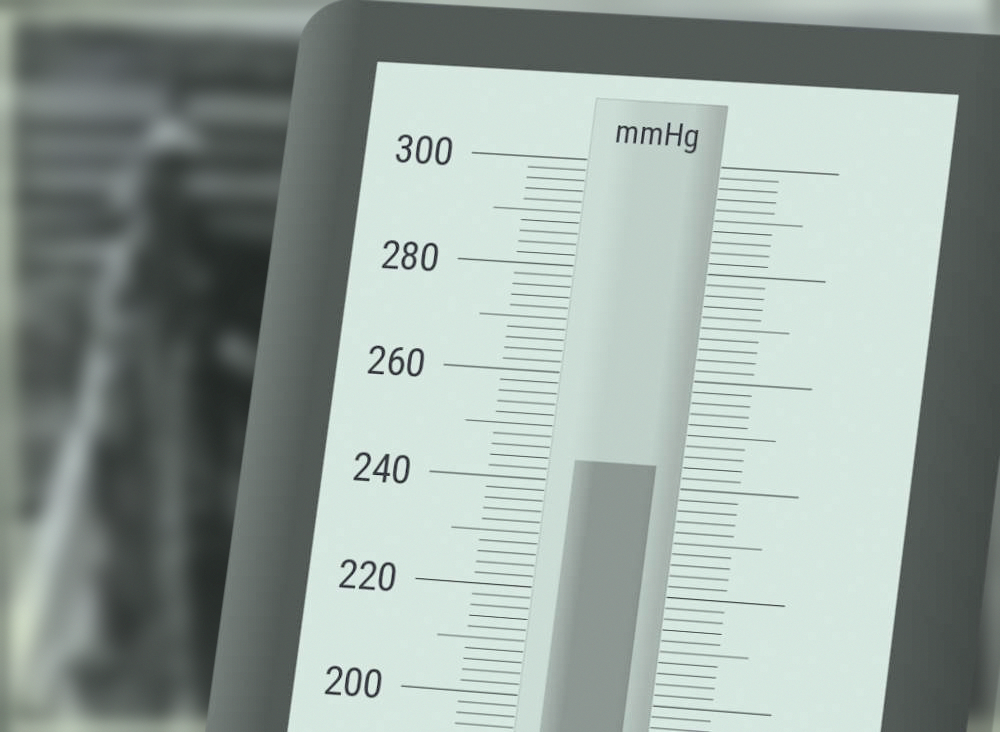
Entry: 244 mmHg
